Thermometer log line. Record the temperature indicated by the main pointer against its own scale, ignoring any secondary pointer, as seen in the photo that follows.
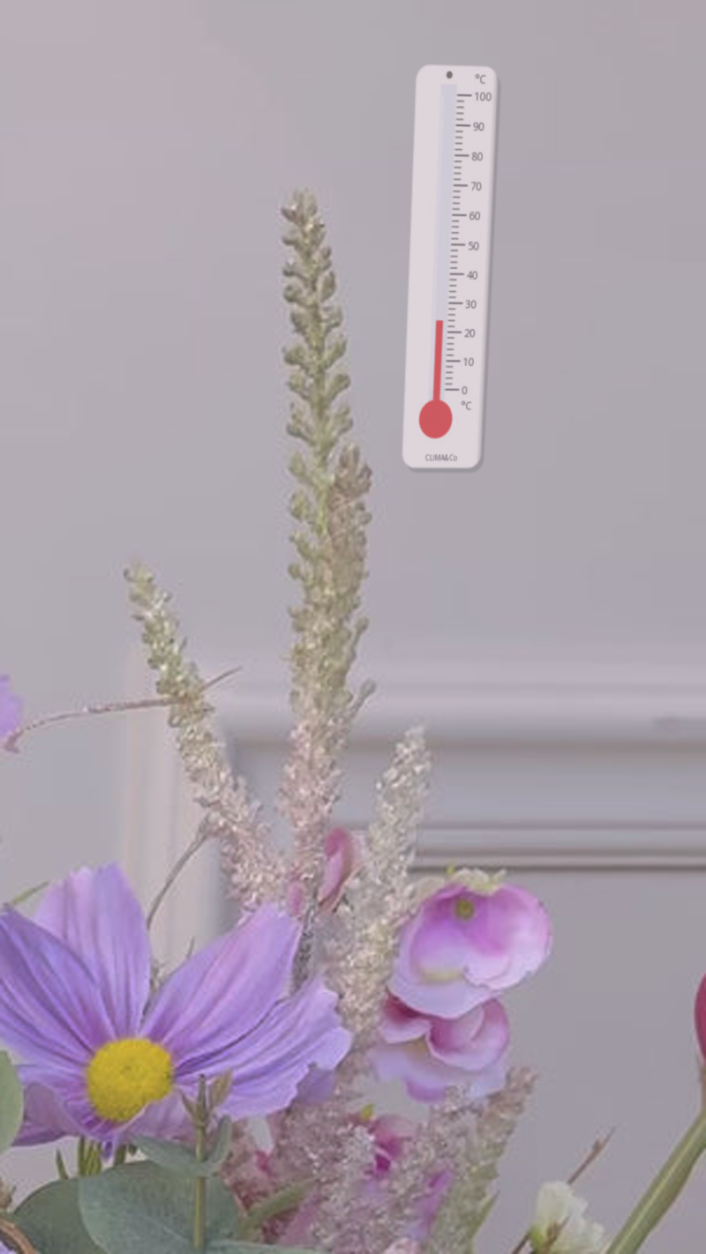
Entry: 24 °C
